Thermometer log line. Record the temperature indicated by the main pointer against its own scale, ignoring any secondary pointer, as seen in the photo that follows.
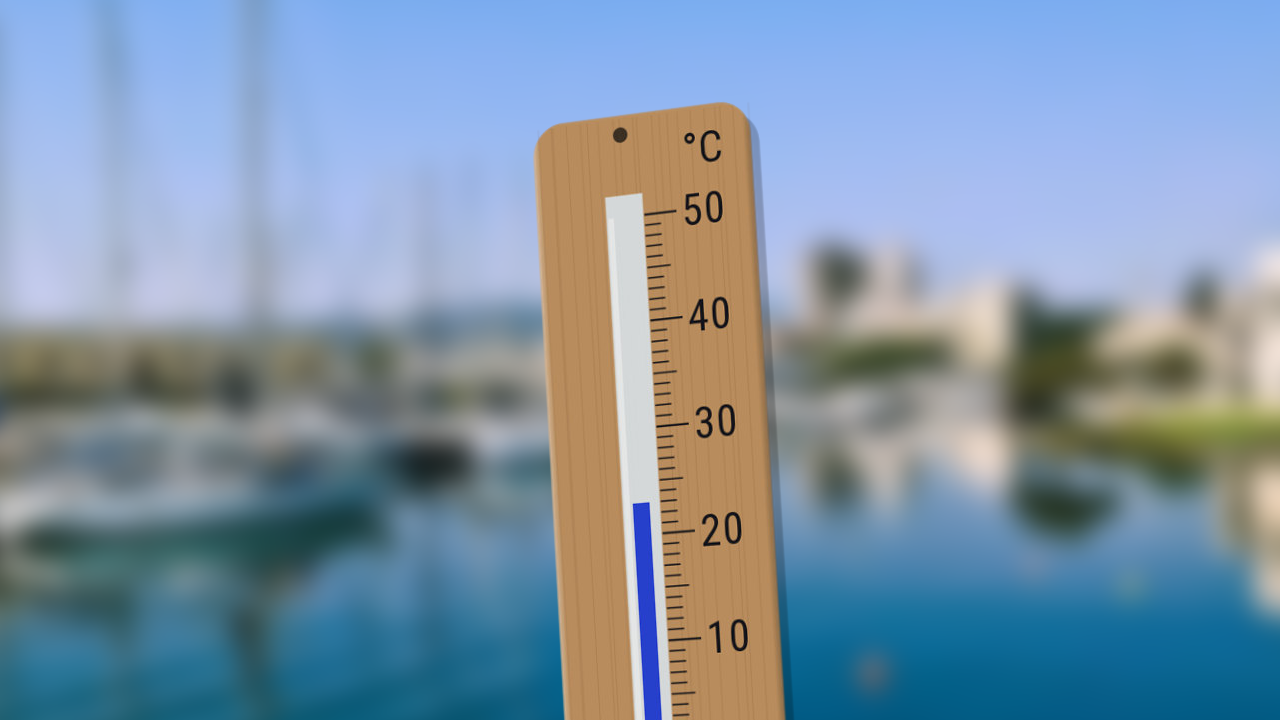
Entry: 23 °C
